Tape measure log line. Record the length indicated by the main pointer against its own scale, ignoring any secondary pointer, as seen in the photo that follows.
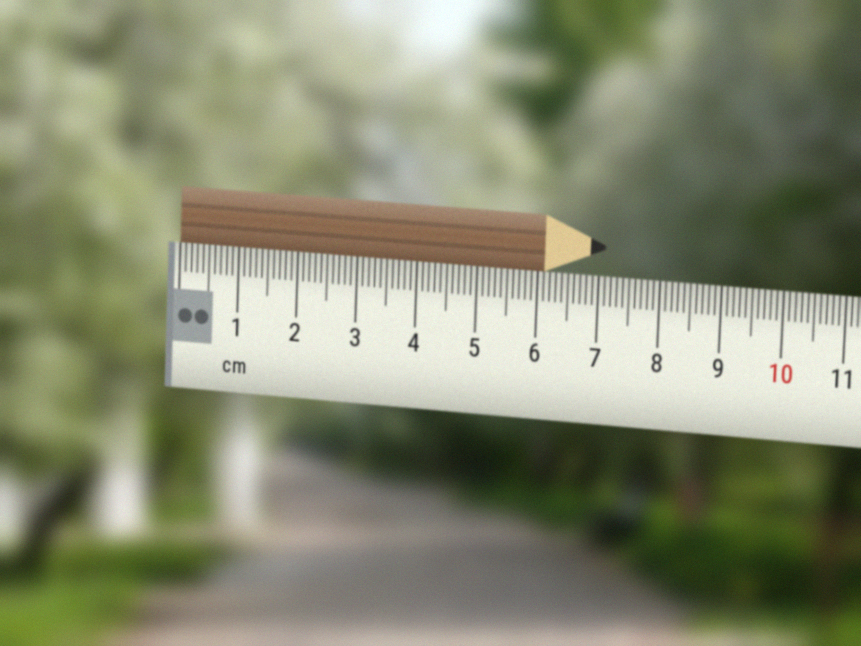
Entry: 7.1 cm
